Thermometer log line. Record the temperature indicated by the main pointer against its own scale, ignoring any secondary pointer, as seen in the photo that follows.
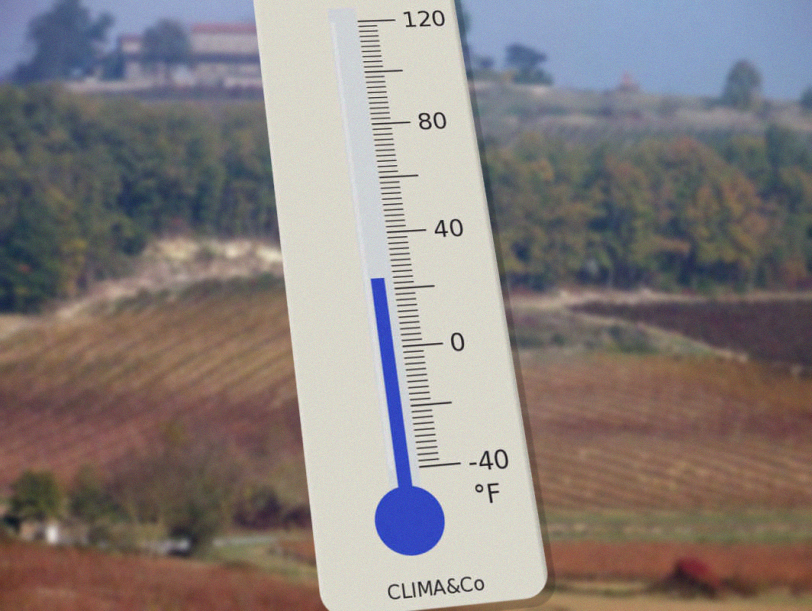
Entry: 24 °F
